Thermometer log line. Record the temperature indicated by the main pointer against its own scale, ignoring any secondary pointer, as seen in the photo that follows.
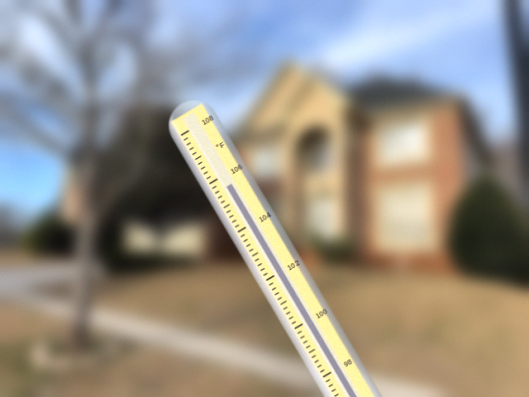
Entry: 105.6 °F
